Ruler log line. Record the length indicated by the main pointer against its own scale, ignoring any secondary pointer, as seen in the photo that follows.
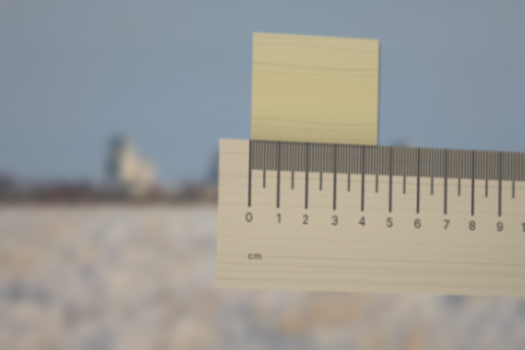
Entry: 4.5 cm
